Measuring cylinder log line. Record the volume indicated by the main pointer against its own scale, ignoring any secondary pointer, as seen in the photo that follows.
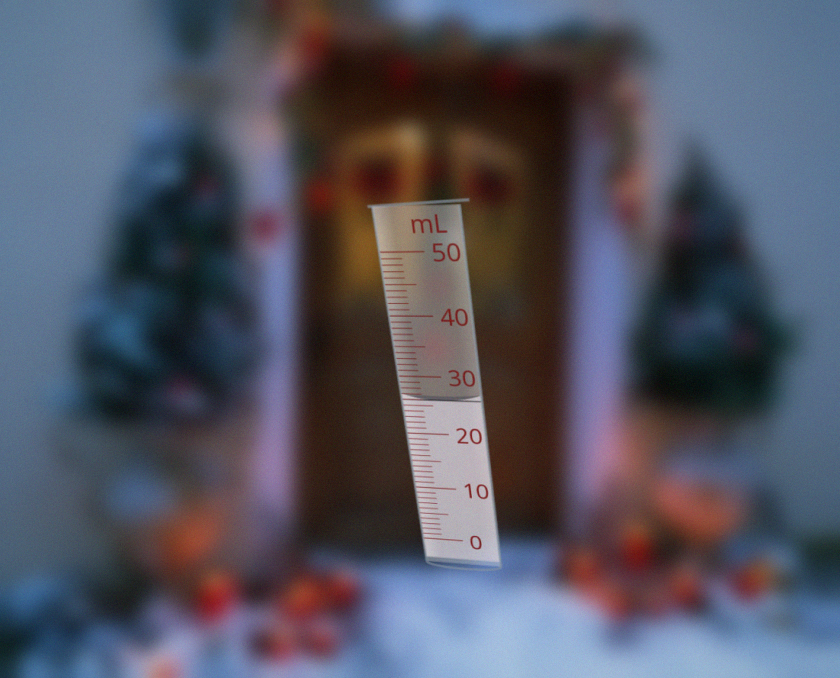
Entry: 26 mL
